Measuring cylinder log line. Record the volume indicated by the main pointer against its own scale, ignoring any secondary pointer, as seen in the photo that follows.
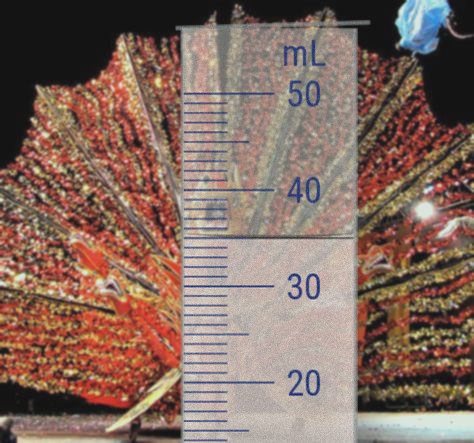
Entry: 35 mL
